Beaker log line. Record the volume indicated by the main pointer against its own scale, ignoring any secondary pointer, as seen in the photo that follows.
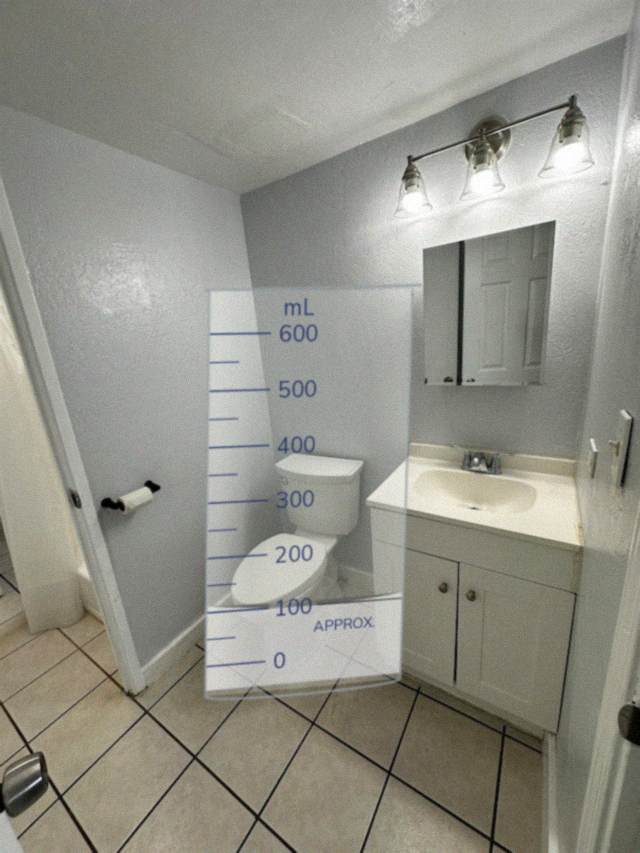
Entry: 100 mL
